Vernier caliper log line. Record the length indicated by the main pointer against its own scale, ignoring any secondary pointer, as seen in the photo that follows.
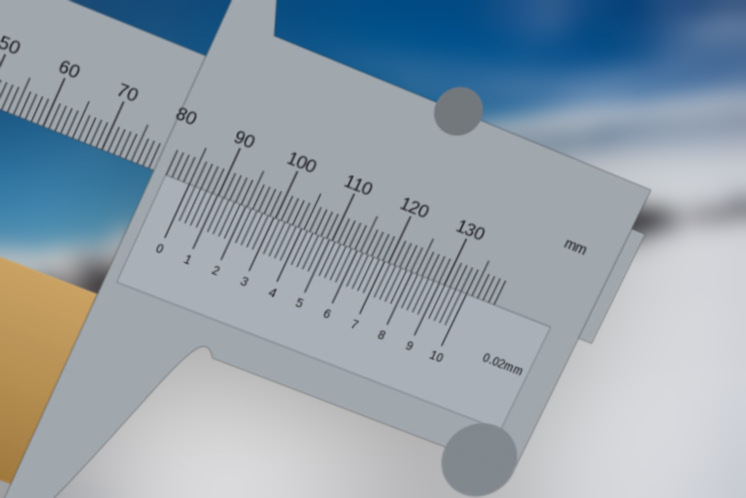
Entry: 85.0 mm
